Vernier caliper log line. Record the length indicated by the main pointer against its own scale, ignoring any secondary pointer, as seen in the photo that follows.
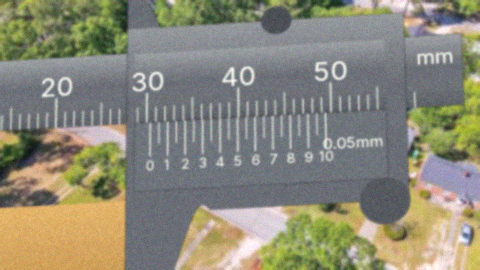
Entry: 30.4 mm
